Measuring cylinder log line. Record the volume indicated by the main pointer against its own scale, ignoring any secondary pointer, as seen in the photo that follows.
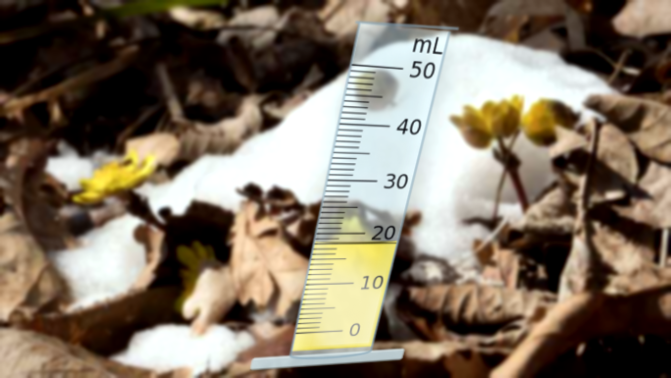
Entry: 18 mL
